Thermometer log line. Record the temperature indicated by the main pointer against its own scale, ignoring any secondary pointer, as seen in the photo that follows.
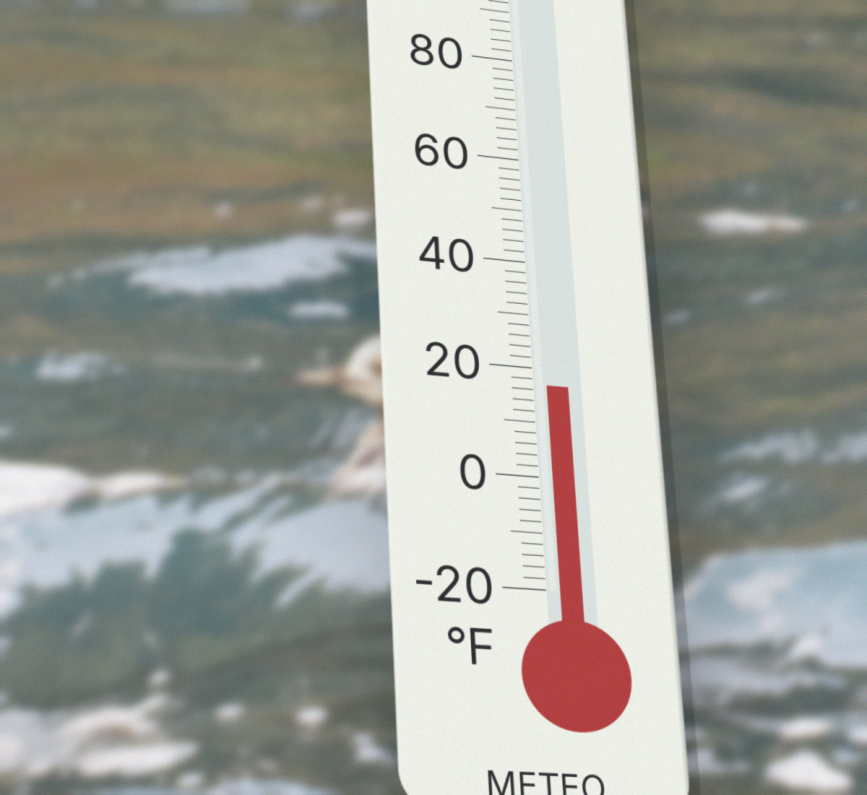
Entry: 17 °F
